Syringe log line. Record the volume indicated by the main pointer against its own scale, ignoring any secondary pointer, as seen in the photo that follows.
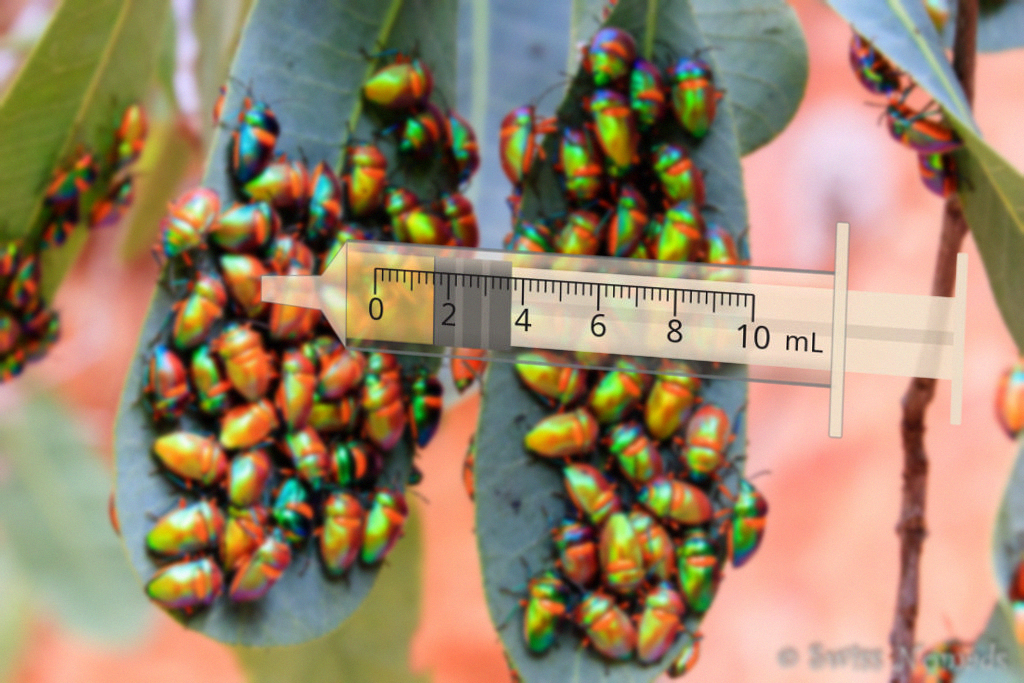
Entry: 1.6 mL
